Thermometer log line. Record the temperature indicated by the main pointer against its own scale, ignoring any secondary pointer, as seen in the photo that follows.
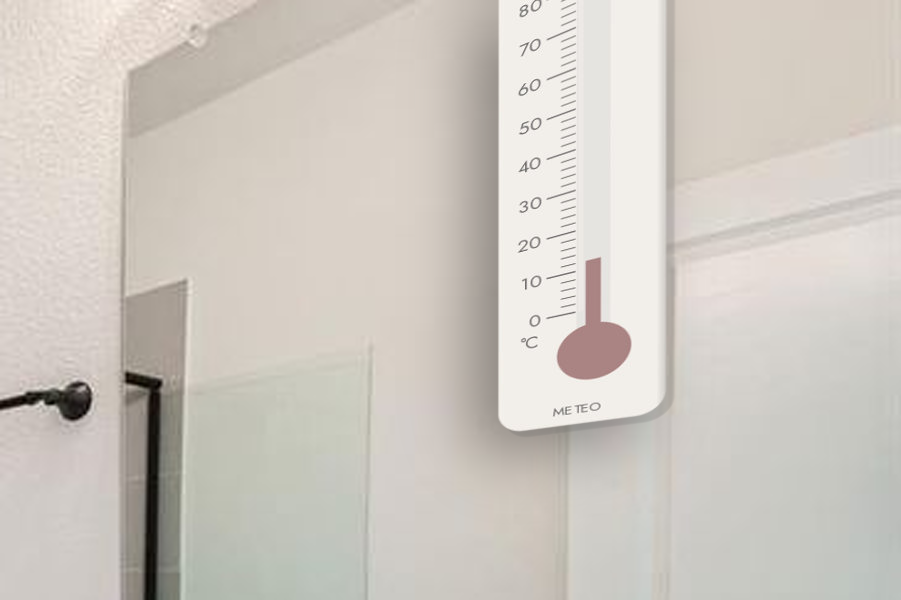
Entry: 12 °C
